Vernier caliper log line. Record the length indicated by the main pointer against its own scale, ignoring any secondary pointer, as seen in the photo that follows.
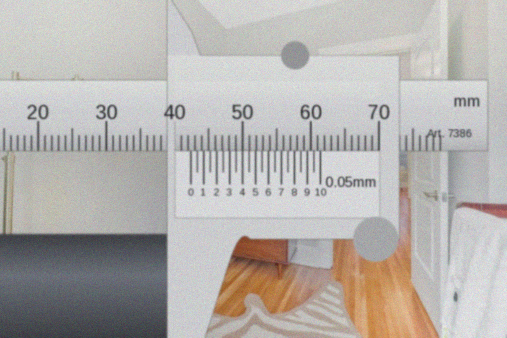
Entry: 42.4 mm
